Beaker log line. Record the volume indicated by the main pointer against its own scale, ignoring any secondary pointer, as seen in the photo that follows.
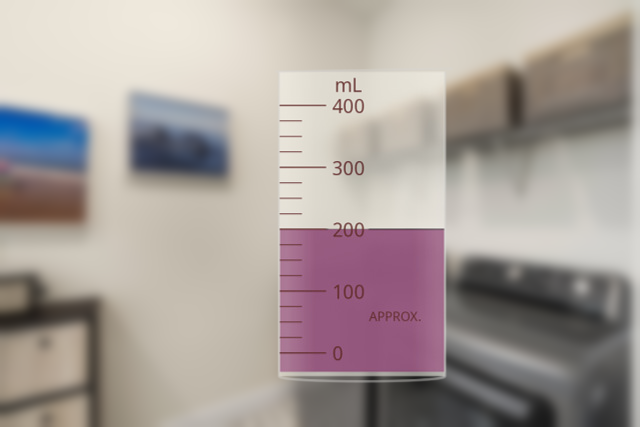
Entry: 200 mL
